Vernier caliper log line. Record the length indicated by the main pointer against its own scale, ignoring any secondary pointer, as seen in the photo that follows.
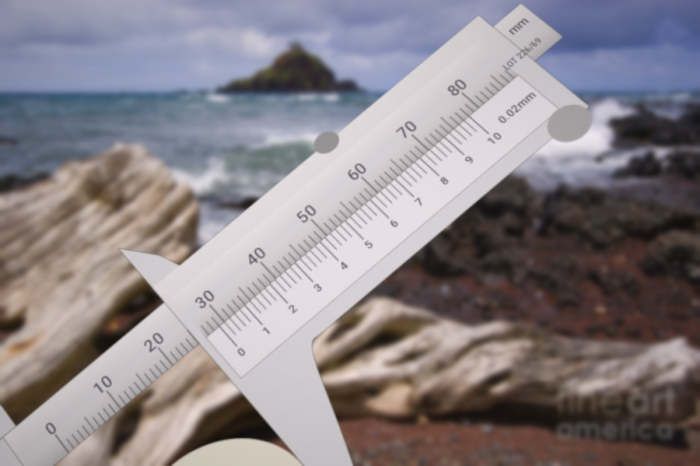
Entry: 29.0 mm
